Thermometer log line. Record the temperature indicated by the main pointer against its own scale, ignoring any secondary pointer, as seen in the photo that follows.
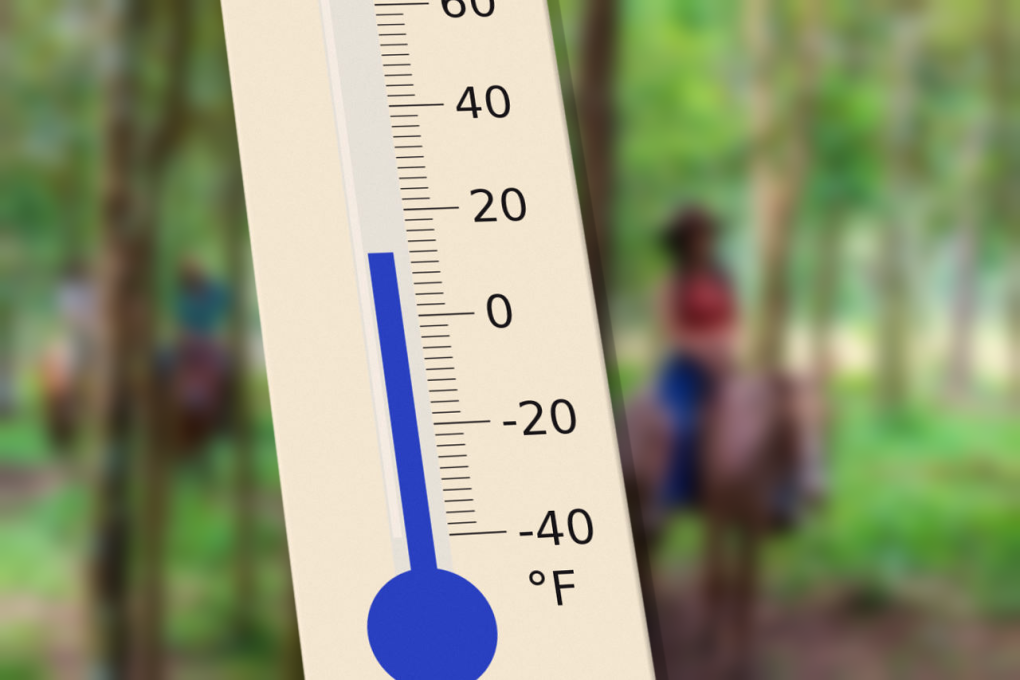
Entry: 12 °F
